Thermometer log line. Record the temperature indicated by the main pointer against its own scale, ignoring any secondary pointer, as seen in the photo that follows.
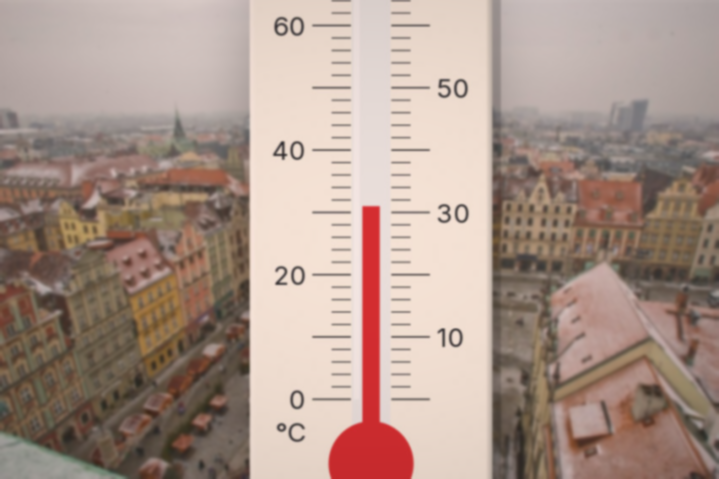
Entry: 31 °C
